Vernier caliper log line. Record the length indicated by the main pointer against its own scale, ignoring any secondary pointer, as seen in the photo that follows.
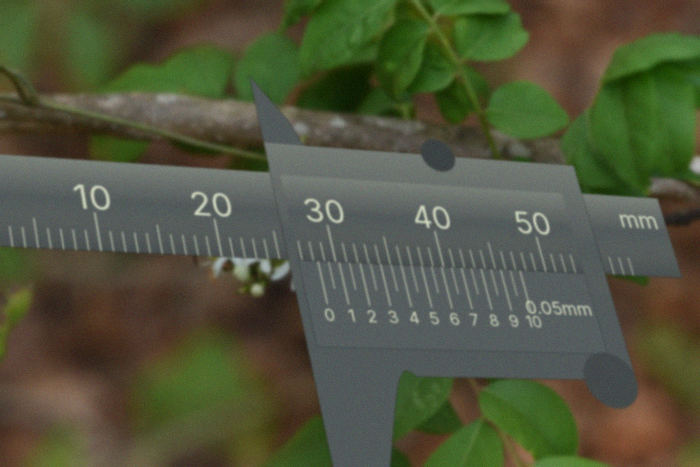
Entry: 28.4 mm
